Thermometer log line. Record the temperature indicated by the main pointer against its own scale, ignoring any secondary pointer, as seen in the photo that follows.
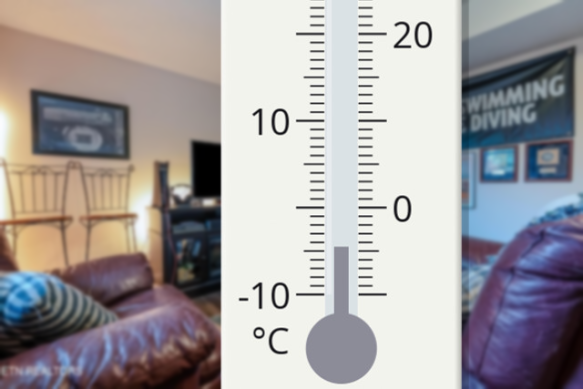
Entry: -4.5 °C
